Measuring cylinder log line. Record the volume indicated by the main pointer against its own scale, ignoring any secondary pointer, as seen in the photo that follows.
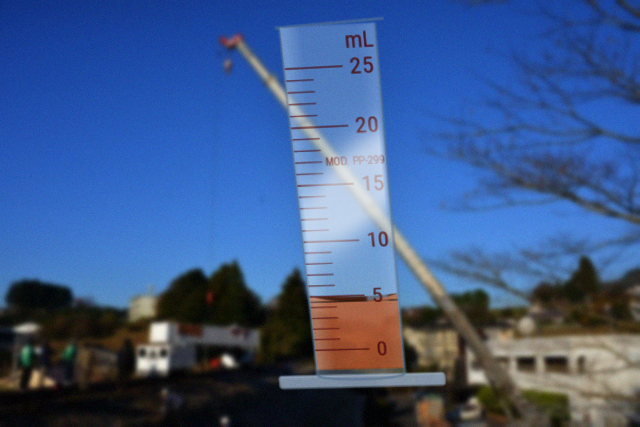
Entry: 4.5 mL
